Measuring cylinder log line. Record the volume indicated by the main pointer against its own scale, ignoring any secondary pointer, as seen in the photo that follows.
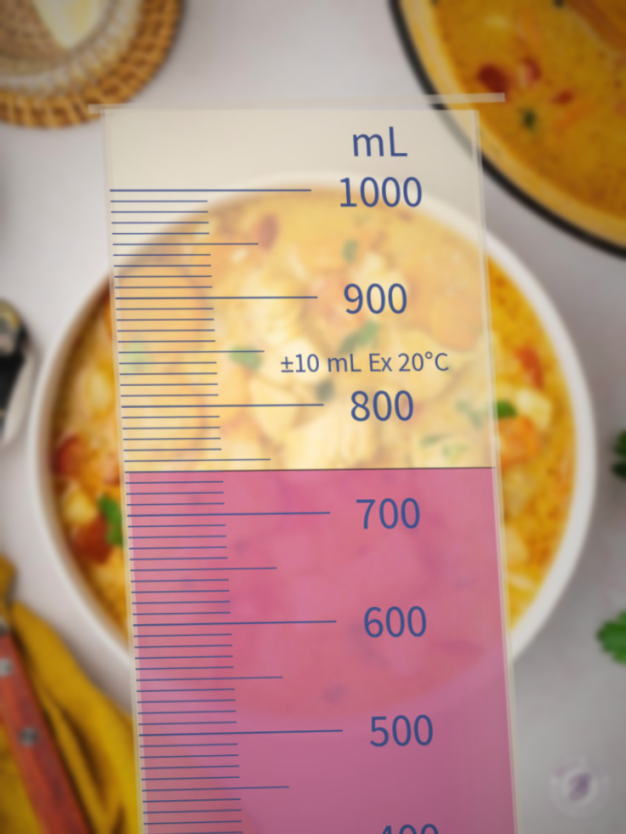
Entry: 740 mL
